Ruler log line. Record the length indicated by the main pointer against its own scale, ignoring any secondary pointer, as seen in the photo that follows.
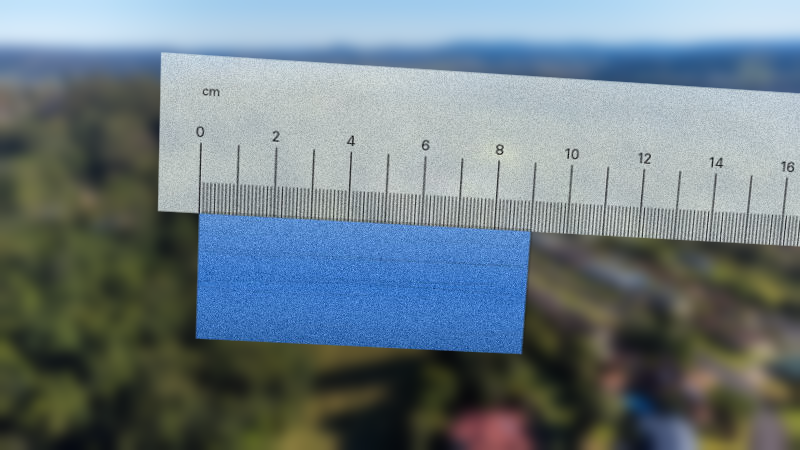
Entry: 9 cm
